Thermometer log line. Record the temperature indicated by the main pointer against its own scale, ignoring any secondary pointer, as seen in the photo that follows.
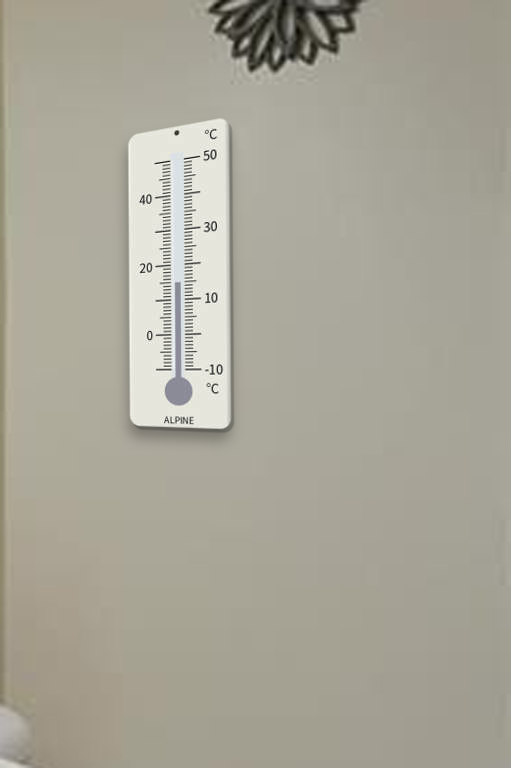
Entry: 15 °C
